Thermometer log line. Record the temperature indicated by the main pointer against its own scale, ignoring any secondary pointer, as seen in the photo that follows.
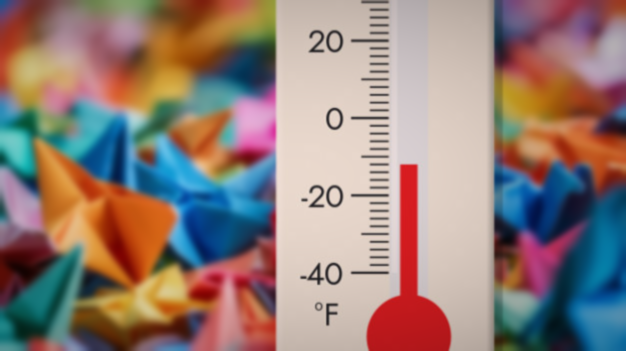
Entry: -12 °F
